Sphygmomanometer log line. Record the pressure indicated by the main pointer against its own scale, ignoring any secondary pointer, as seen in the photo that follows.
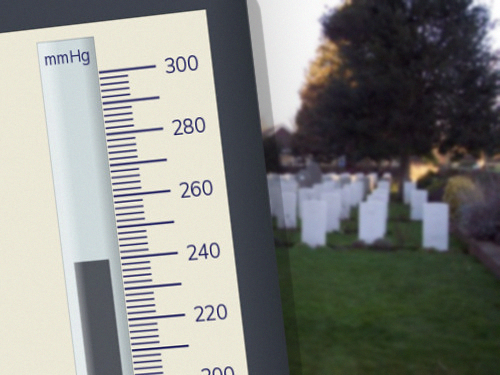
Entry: 240 mmHg
